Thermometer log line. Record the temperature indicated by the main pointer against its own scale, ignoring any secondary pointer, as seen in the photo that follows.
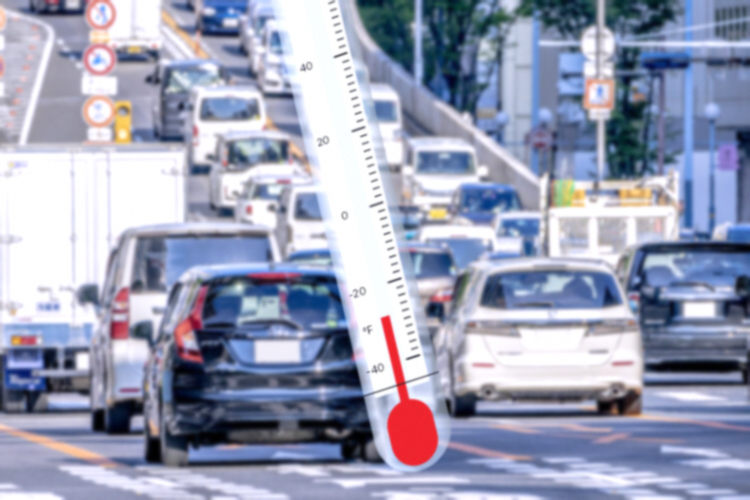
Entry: -28 °F
